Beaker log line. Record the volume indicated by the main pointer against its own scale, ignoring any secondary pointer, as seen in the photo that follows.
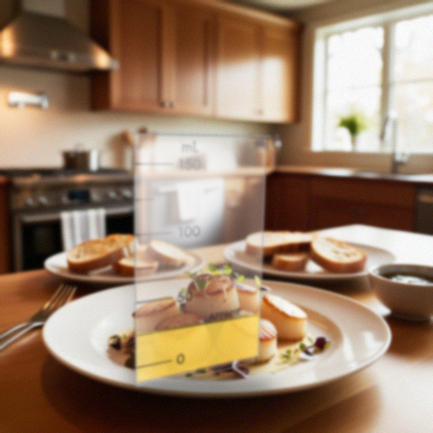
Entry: 25 mL
